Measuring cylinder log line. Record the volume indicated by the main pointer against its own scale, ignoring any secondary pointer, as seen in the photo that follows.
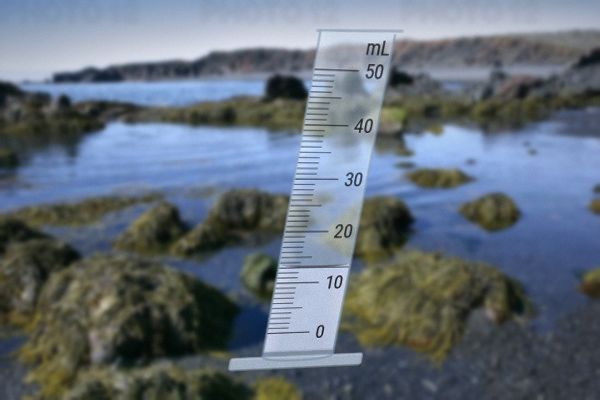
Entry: 13 mL
